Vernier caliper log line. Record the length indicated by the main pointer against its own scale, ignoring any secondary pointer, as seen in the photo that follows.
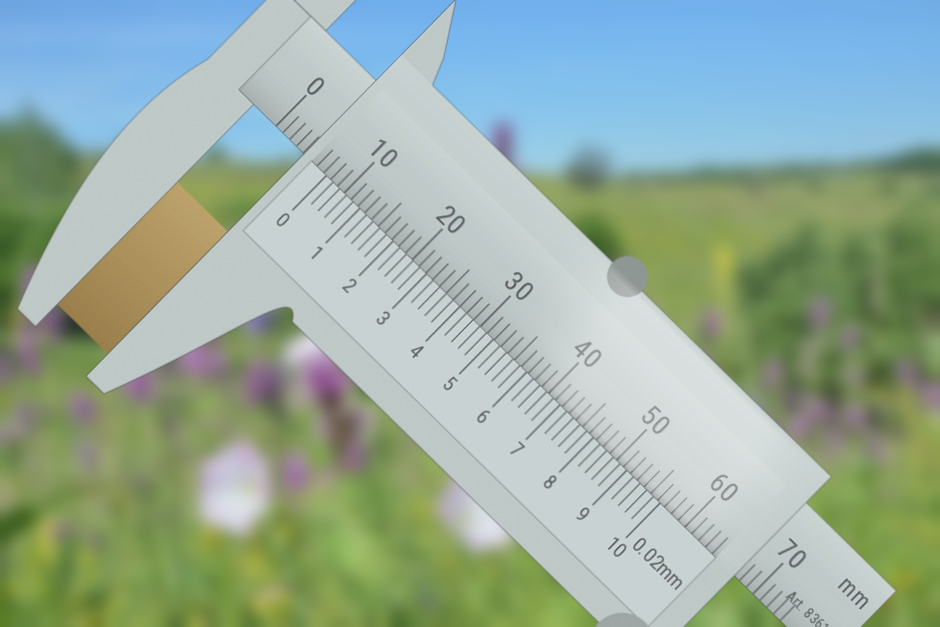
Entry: 7.4 mm
